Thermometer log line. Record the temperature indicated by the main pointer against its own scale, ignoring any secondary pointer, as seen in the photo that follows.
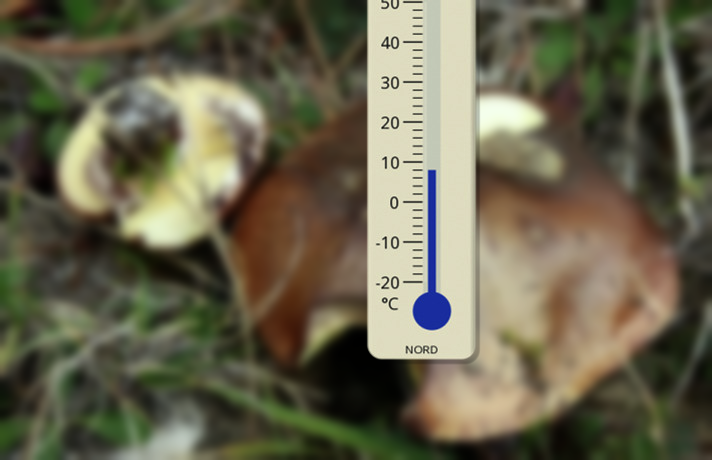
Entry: 8 °C
